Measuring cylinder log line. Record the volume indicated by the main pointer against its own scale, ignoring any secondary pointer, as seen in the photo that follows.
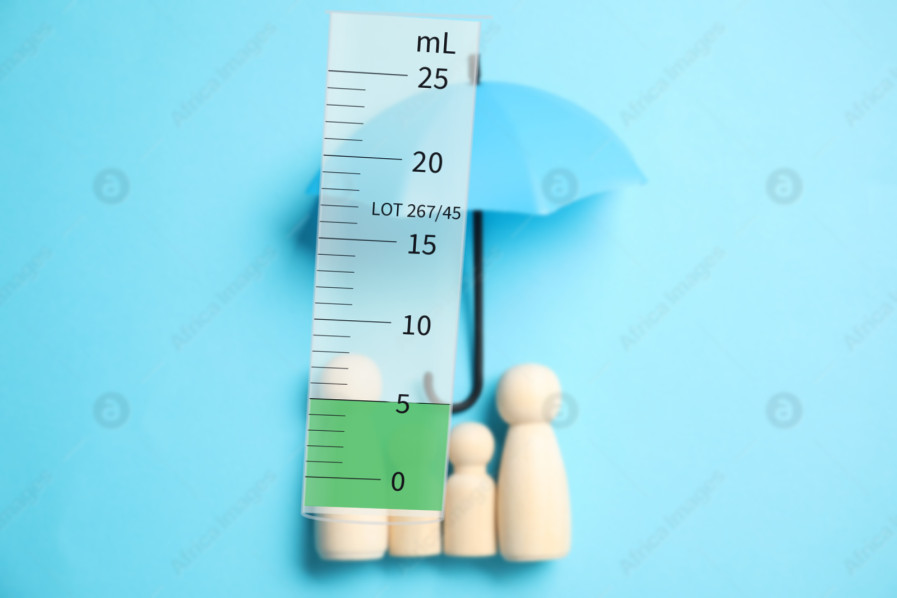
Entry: 5 mL
